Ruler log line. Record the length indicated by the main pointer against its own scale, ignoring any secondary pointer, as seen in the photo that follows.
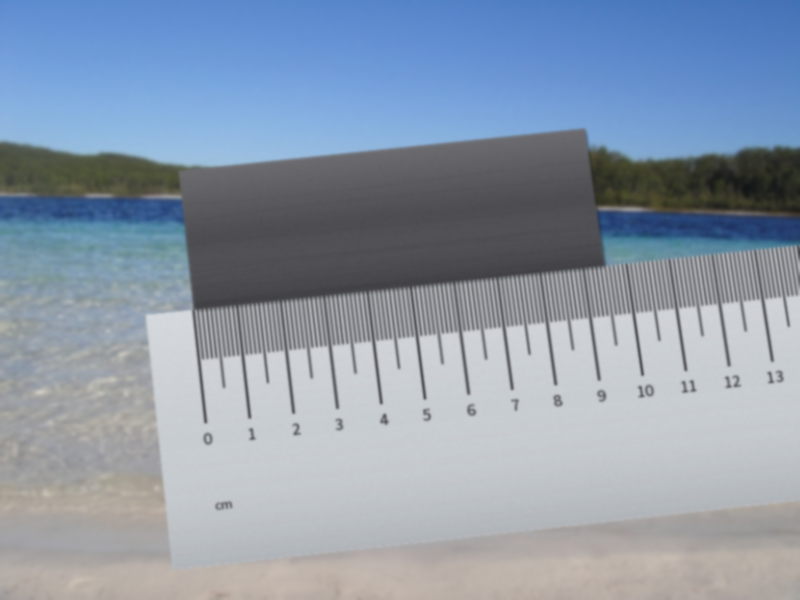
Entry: 9.5 cm
